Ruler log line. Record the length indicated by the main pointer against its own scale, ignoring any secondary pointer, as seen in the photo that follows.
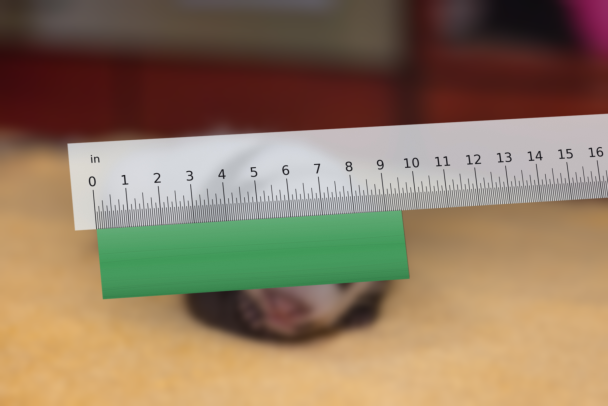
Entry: 9.5 in
